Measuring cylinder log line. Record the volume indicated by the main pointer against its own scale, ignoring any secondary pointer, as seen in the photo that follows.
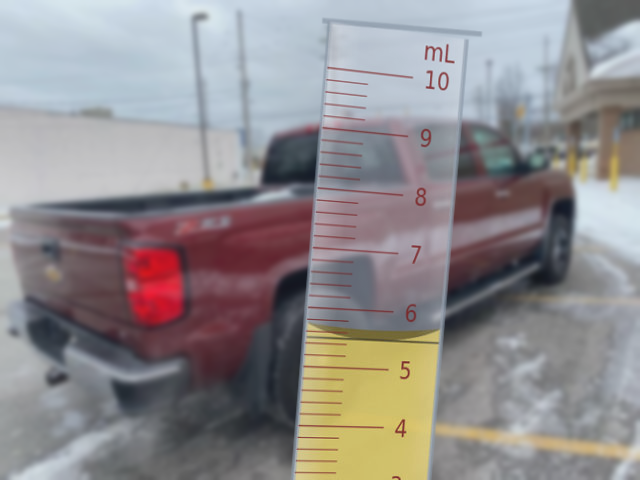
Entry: 5.5 mL
